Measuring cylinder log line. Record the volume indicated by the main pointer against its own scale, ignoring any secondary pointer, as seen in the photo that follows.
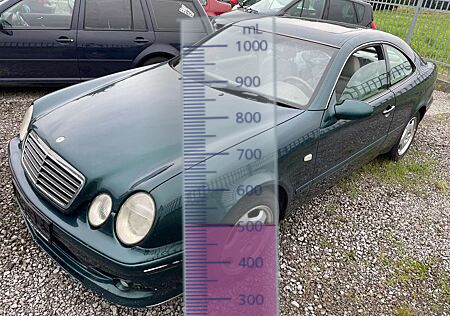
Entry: 500 mL
